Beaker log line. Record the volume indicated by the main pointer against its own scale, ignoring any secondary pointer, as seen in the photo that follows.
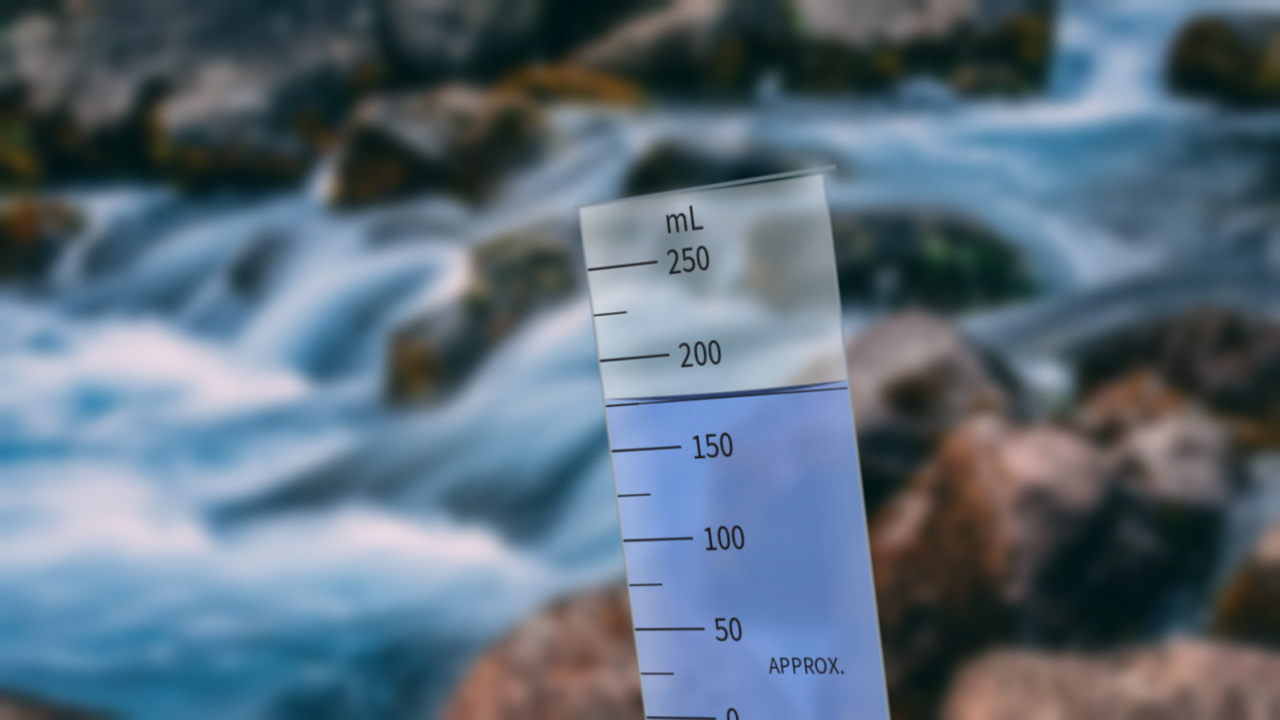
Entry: 175 mL
